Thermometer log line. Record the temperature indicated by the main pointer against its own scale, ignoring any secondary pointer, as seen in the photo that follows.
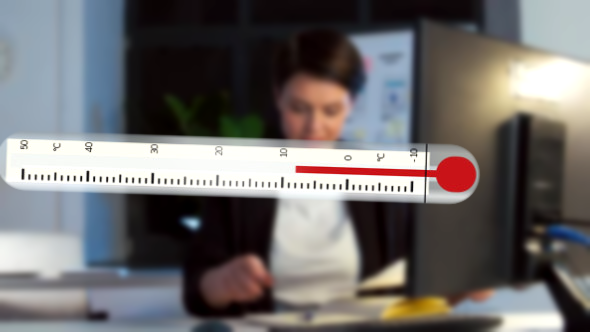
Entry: 8 °C
